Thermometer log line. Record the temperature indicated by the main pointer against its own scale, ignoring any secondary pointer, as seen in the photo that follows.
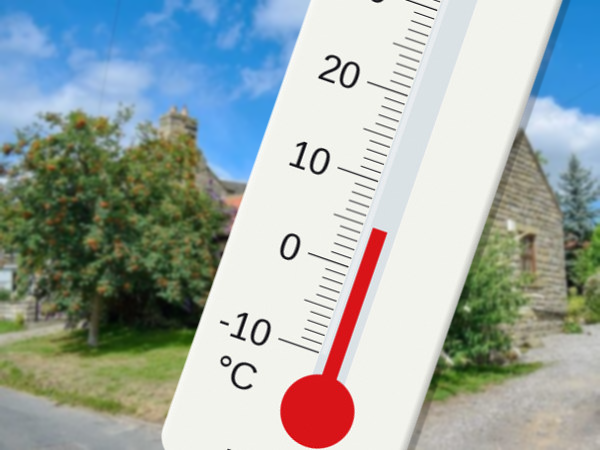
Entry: 5 °C
